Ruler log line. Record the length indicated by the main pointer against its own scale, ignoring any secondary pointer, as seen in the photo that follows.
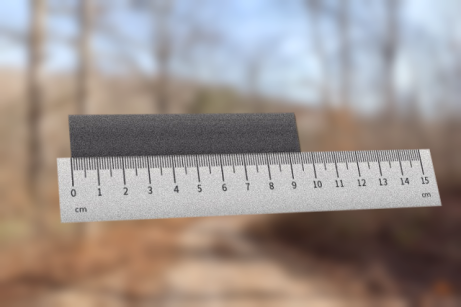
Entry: 9.5 cm
